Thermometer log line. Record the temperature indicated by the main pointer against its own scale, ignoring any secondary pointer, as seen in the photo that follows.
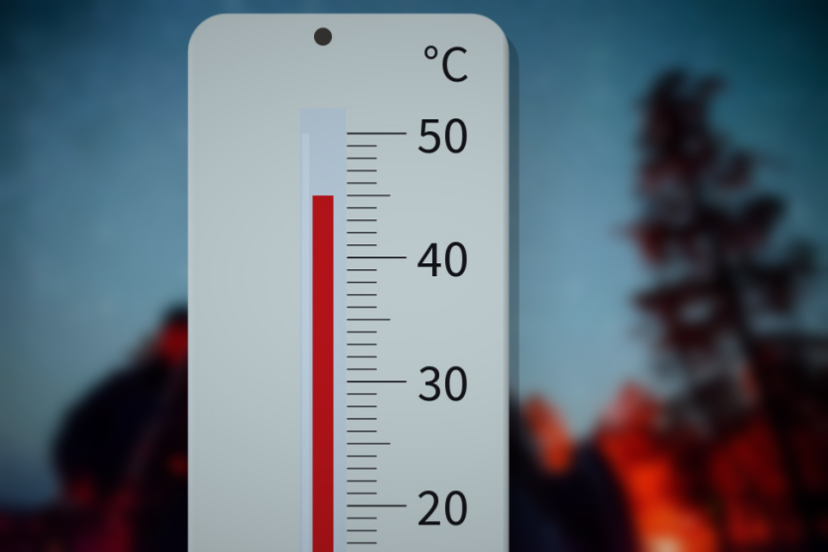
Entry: 45 °C
